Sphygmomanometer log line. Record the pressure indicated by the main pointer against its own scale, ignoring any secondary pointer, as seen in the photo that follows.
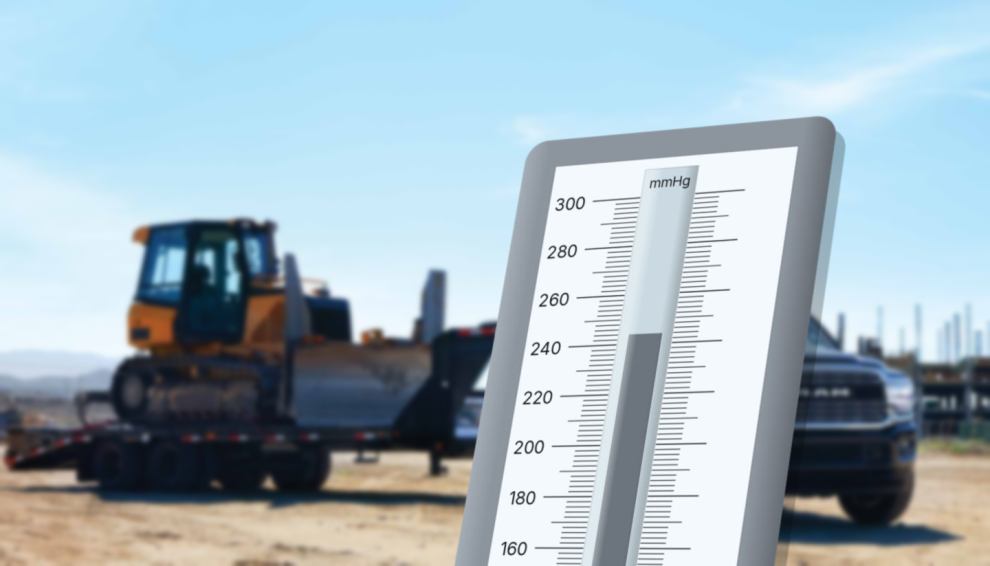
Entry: 244 mmHg
